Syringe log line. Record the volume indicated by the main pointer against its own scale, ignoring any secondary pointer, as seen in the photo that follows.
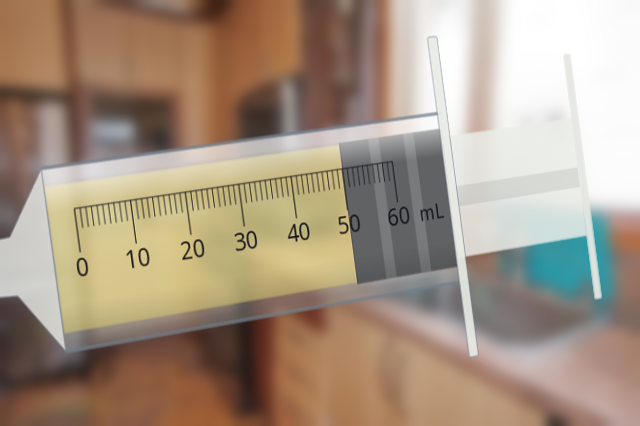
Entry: 50 mL
